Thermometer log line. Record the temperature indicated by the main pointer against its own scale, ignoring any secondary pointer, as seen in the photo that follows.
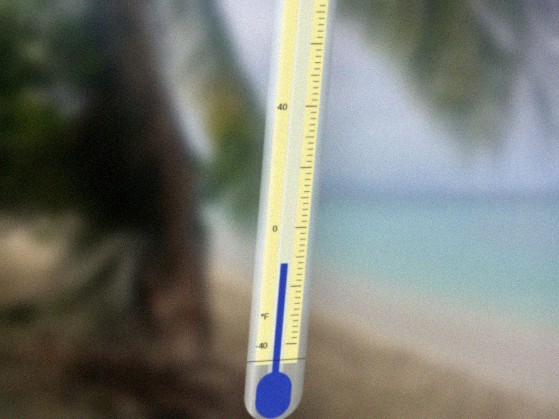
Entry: -12 °F
